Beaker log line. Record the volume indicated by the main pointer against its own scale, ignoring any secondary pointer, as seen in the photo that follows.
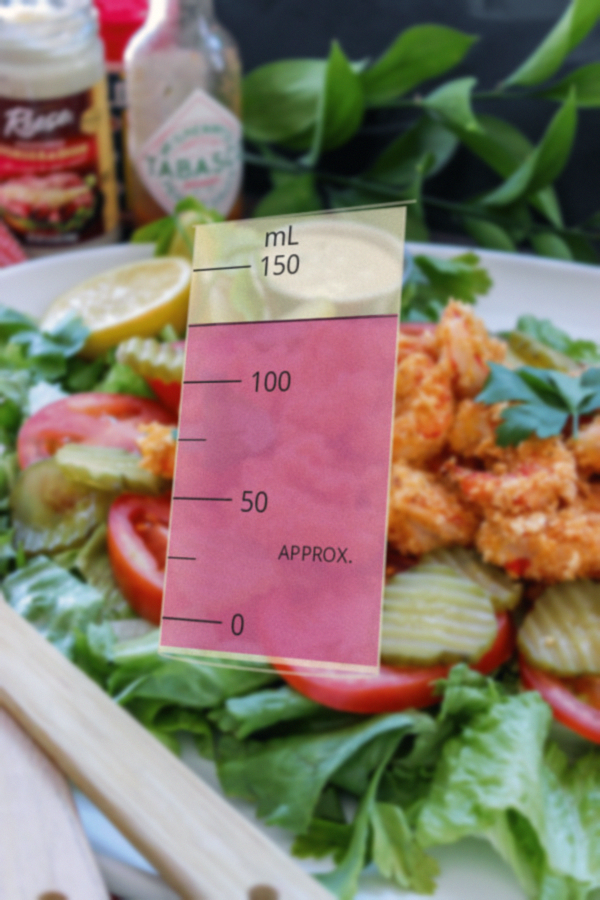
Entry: 125 mL
